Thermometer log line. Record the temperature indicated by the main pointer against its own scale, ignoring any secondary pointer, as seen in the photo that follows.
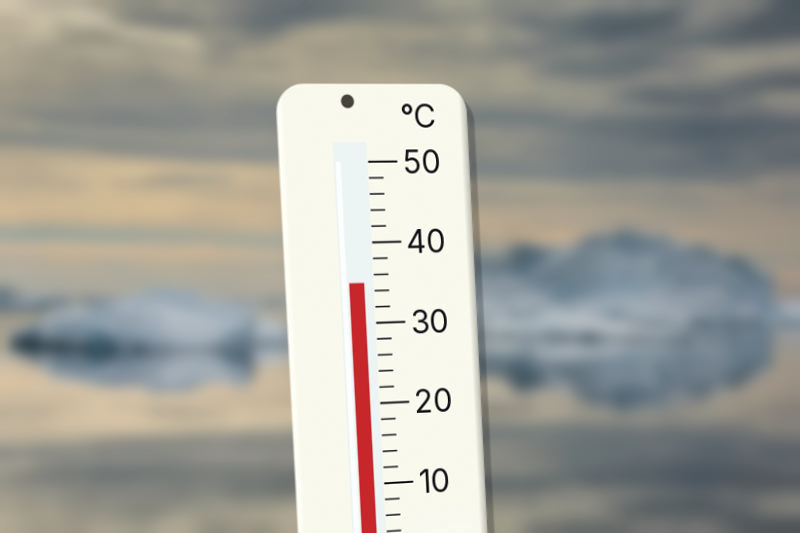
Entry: 35 °C
